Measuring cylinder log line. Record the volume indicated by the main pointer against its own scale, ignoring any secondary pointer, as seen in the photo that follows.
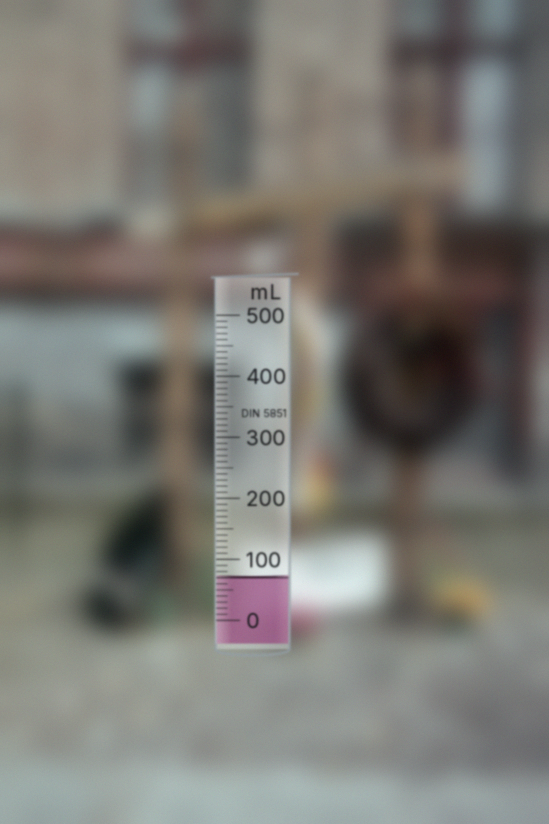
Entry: 70 mL
